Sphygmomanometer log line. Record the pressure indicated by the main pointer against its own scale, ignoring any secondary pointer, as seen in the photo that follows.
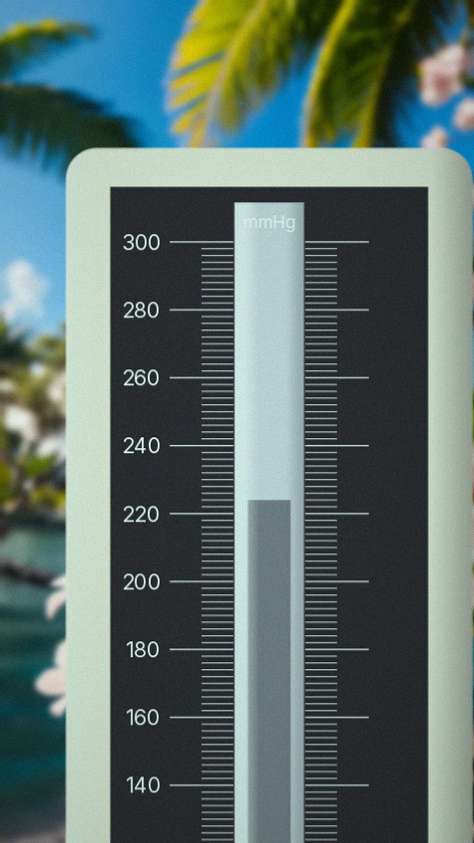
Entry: 224 mmHg
